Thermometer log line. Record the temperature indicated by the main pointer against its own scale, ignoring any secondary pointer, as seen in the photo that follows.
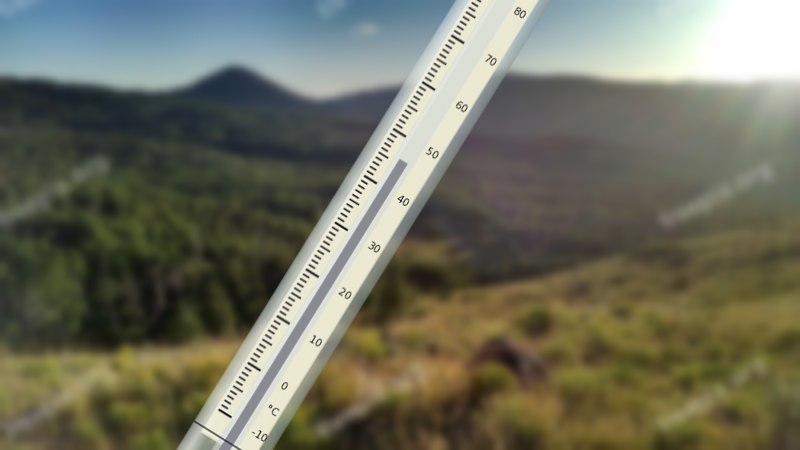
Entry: 46 °C
